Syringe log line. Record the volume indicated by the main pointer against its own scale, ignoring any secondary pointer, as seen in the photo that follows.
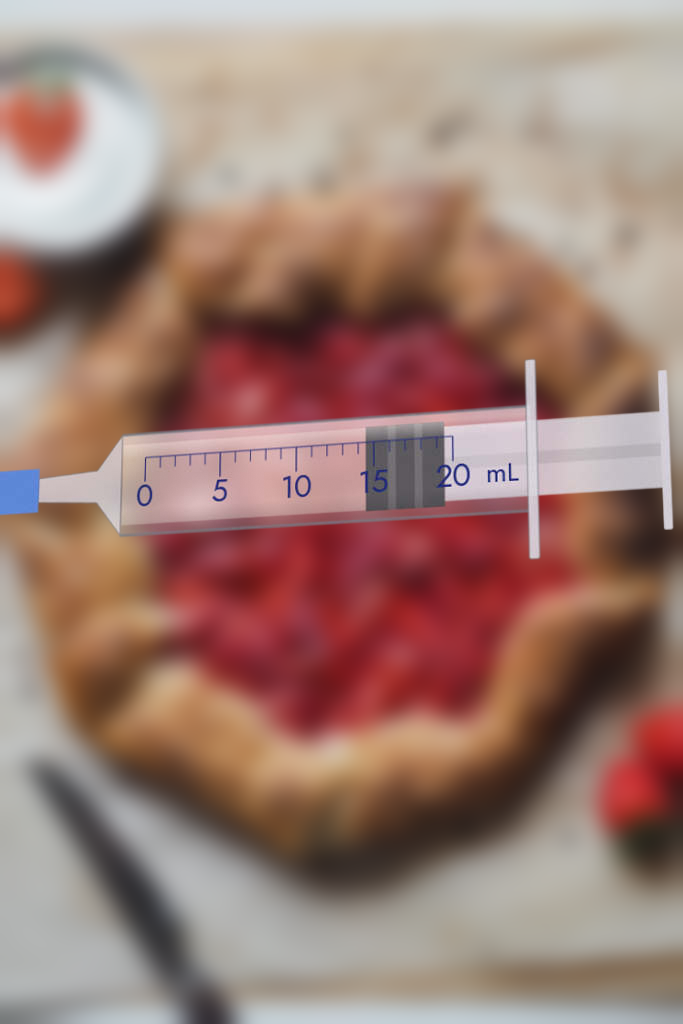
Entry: 14.5 mL
